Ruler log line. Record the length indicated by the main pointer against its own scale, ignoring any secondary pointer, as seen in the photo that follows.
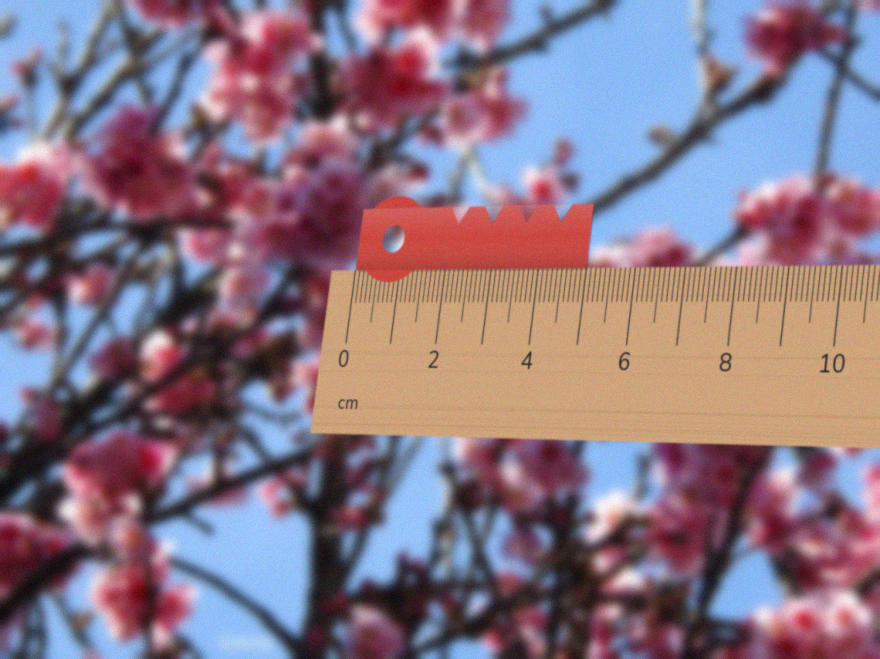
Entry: 5 cm
